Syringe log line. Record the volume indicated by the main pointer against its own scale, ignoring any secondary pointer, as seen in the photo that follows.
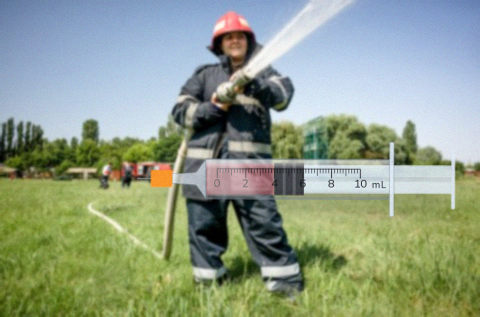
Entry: 4 mL
